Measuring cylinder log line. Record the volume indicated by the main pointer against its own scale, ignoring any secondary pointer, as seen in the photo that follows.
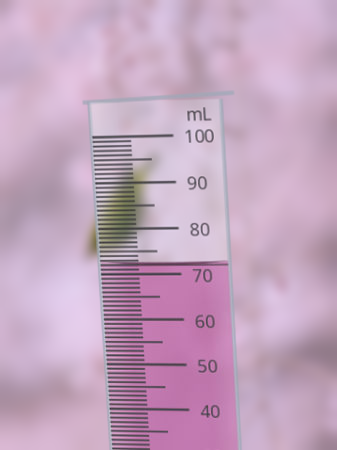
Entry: 72 mL
